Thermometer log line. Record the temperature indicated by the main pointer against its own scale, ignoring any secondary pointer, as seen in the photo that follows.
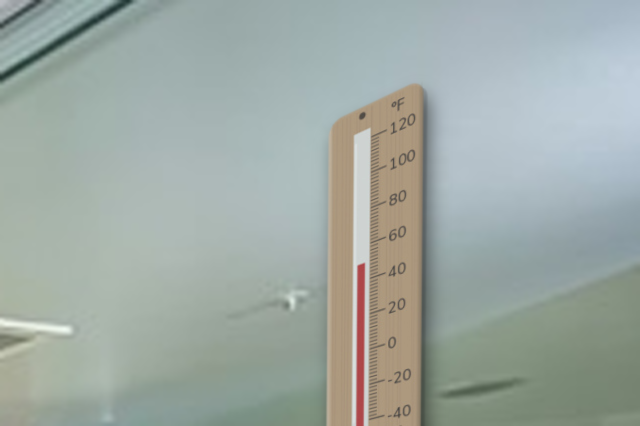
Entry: 50 °F
